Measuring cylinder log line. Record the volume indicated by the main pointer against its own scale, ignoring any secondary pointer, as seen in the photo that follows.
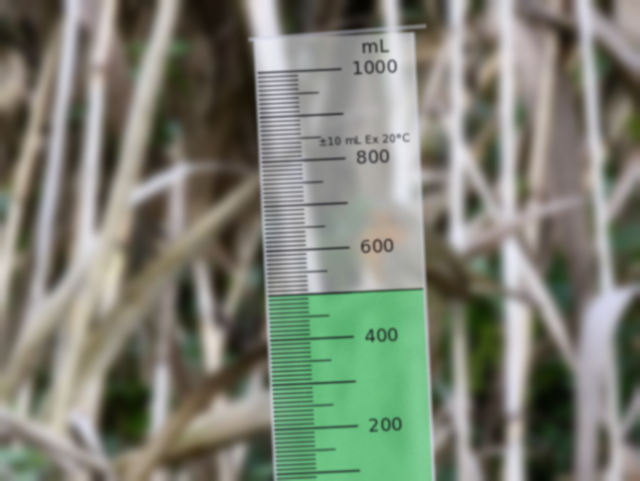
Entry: 500 mL
